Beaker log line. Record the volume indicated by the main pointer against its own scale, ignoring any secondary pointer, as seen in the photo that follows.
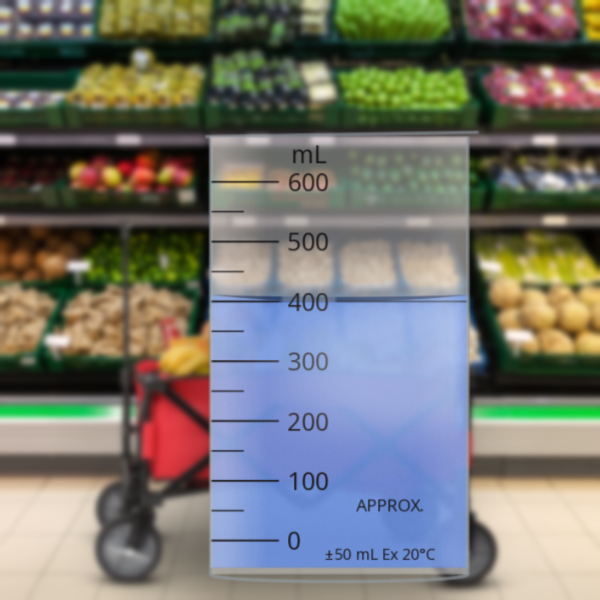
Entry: 400 mL
